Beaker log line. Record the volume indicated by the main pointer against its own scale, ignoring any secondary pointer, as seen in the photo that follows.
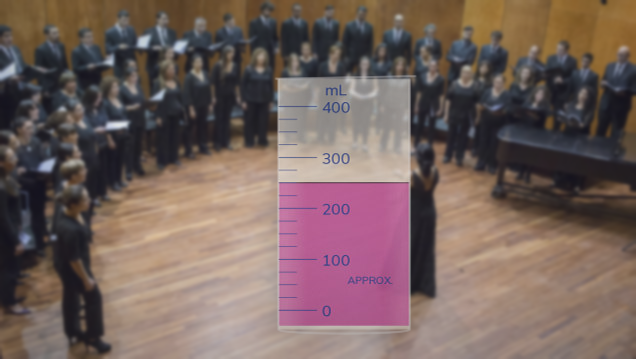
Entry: 250 mL
